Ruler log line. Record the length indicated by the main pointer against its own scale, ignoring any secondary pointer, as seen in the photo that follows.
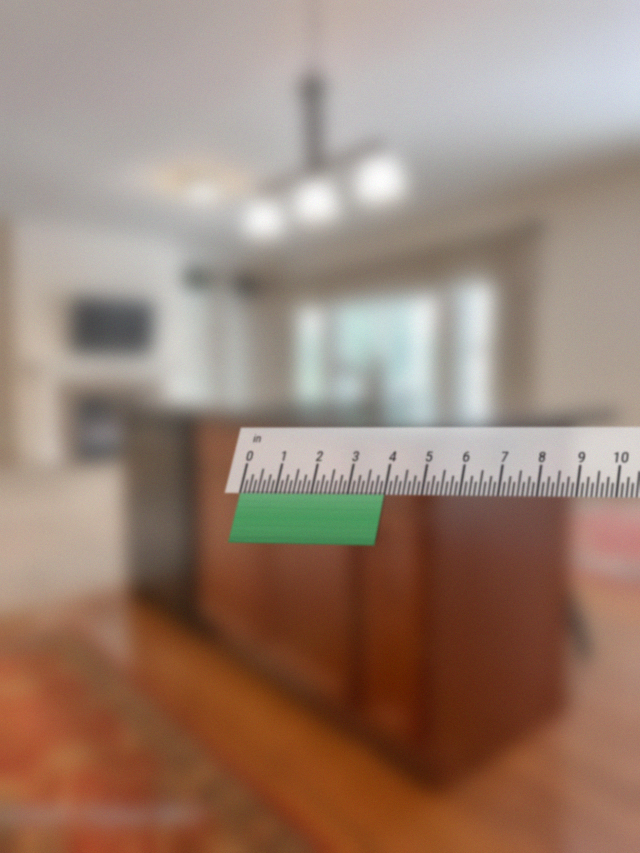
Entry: 4 in
